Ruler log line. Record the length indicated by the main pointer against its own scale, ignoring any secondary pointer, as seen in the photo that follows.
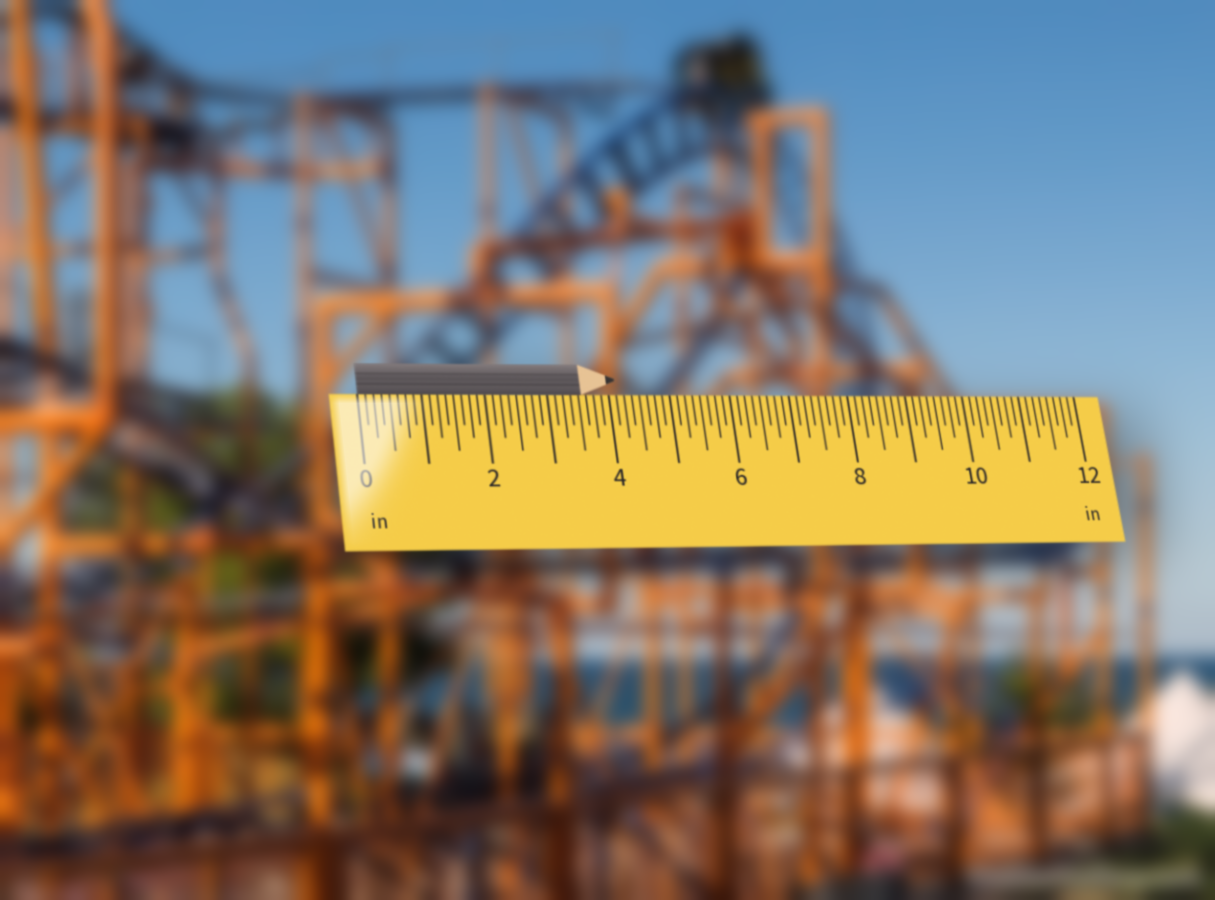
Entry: 4.125 in
